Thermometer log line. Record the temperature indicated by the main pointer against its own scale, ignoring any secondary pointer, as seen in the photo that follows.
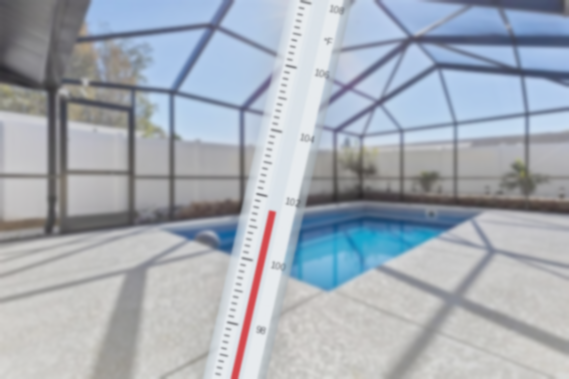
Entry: 101.6 °F
